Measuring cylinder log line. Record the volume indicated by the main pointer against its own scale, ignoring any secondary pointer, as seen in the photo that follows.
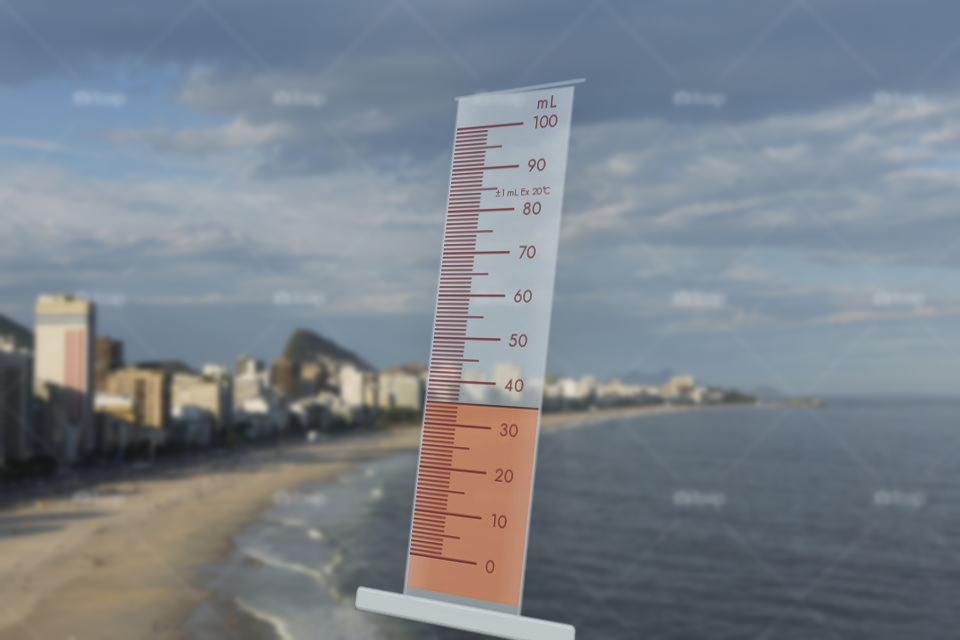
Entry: 35 mL
